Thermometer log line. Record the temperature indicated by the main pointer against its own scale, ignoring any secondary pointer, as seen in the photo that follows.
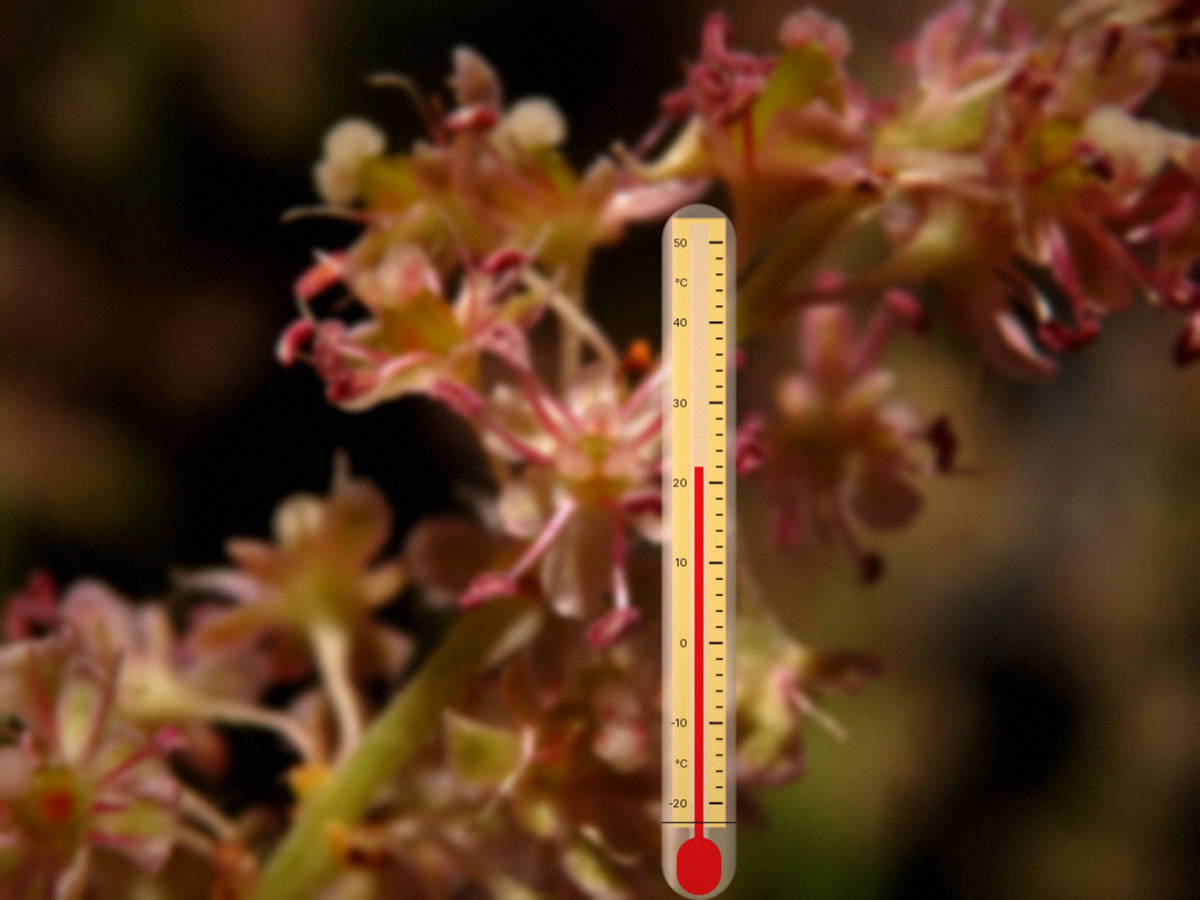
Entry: 22 °C
